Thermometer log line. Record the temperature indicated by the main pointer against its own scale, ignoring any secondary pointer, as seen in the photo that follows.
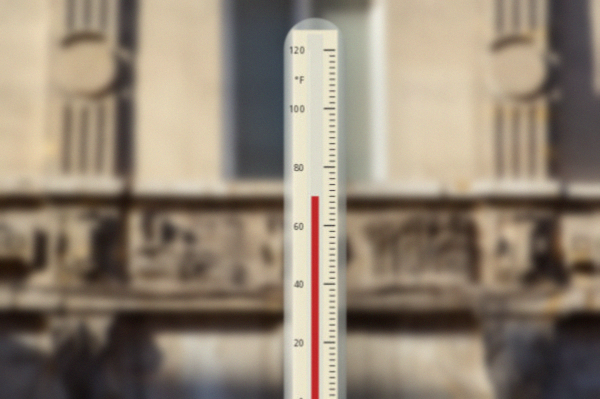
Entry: 70 °F
